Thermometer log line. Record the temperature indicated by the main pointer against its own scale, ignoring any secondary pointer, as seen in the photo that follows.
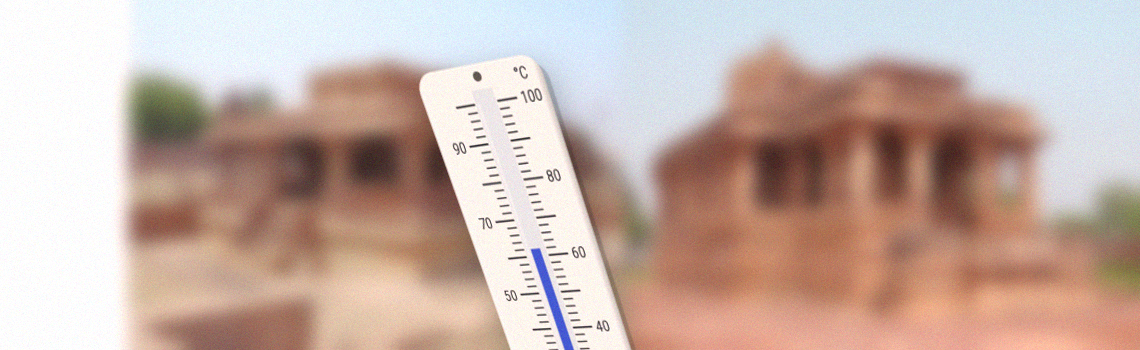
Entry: 62 °C
